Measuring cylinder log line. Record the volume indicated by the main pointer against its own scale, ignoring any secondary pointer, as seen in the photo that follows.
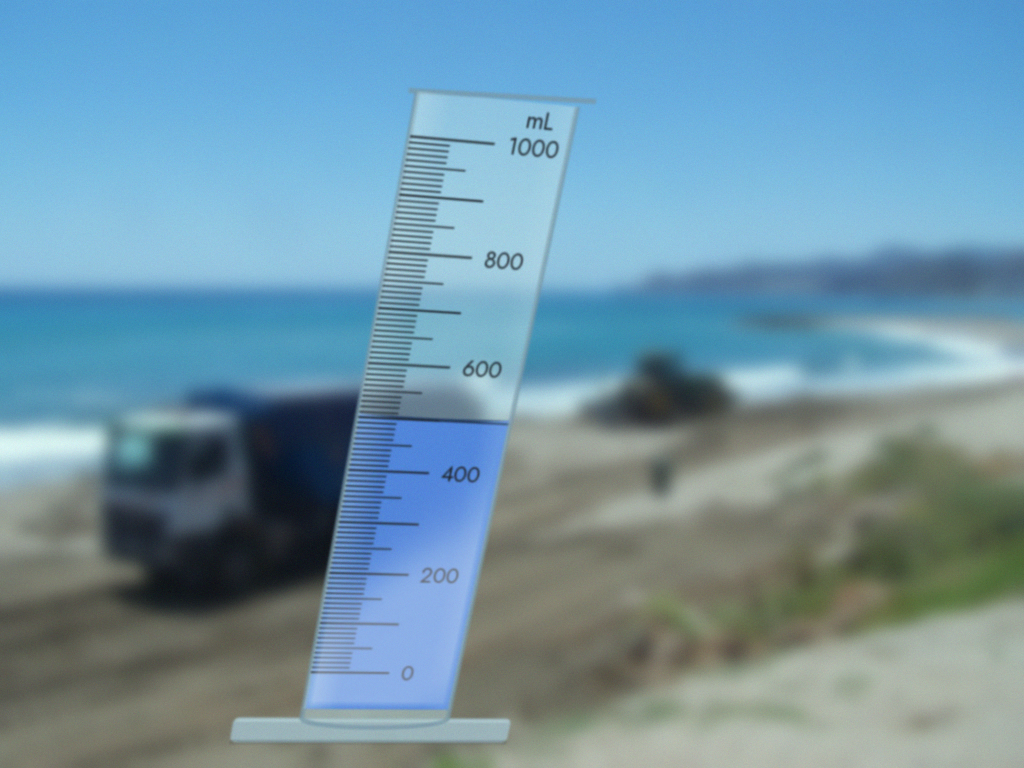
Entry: 500 mL
